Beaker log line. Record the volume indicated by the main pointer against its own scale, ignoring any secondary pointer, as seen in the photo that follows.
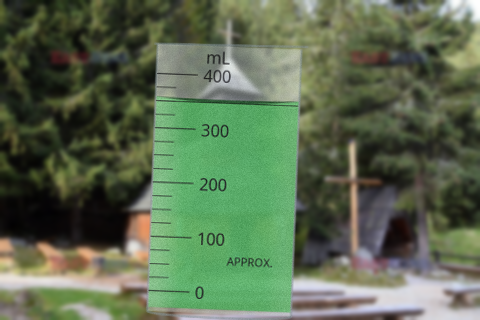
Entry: 350 mL
